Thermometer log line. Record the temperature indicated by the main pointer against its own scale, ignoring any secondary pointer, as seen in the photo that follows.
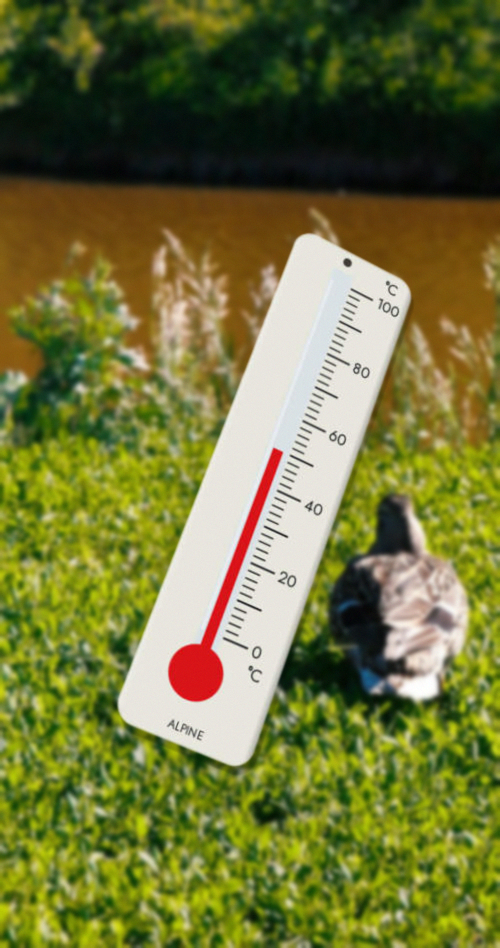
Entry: 50 °C
